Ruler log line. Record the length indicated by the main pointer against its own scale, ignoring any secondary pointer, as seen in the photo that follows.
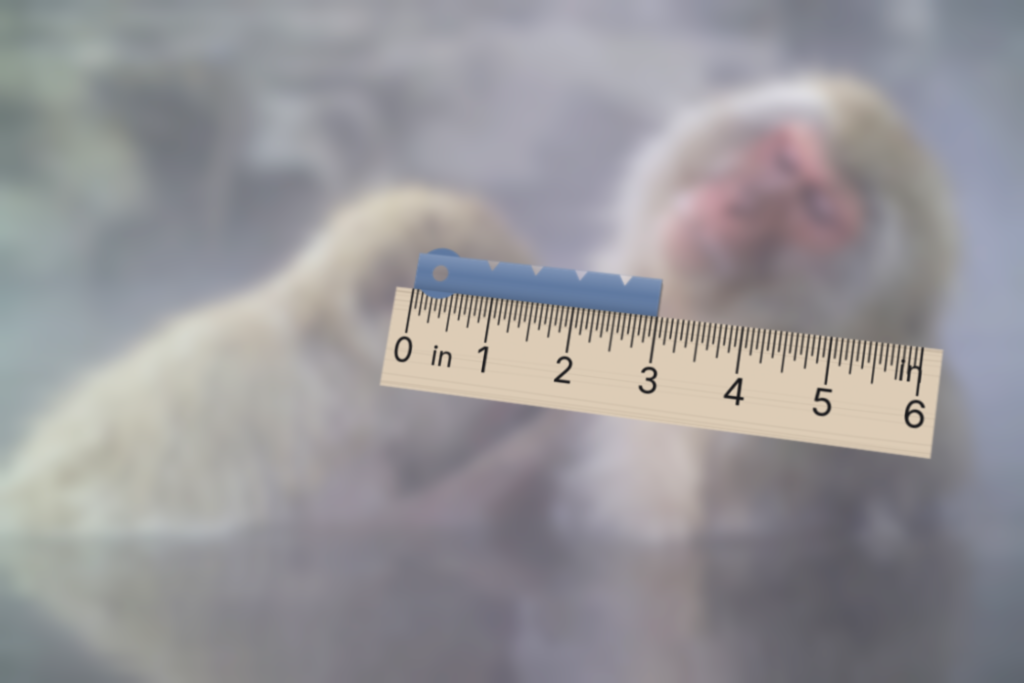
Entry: 3 in
